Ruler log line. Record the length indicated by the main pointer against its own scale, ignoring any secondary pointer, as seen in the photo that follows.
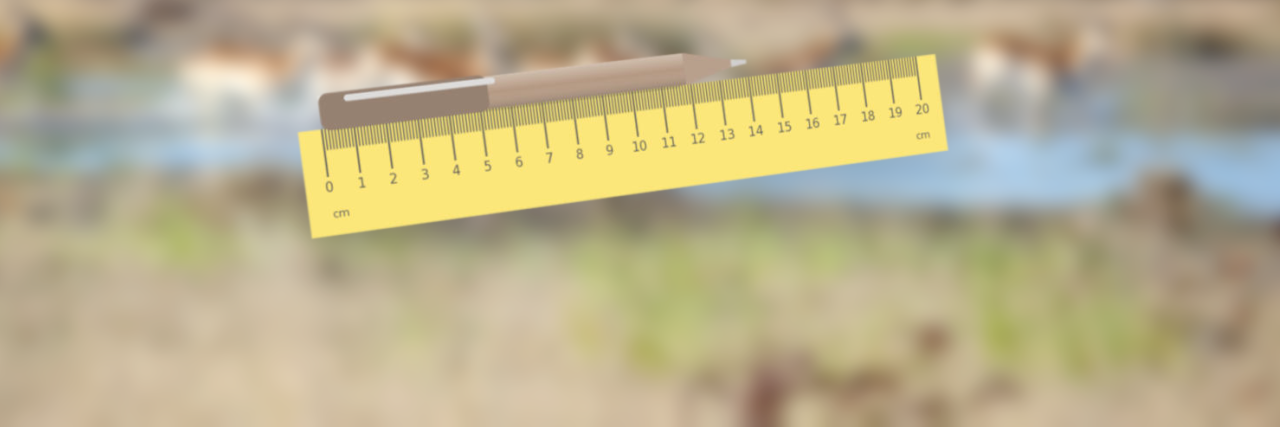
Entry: 14 cm
